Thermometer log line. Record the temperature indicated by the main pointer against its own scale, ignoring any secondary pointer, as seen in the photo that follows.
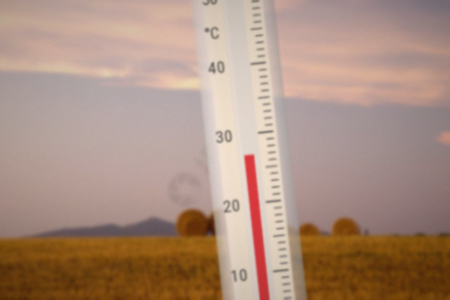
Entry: 27 °C
